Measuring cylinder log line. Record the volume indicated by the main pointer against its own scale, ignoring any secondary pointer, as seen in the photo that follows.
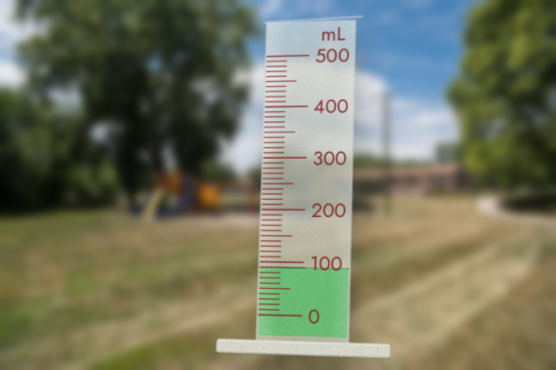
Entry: 90 mL
